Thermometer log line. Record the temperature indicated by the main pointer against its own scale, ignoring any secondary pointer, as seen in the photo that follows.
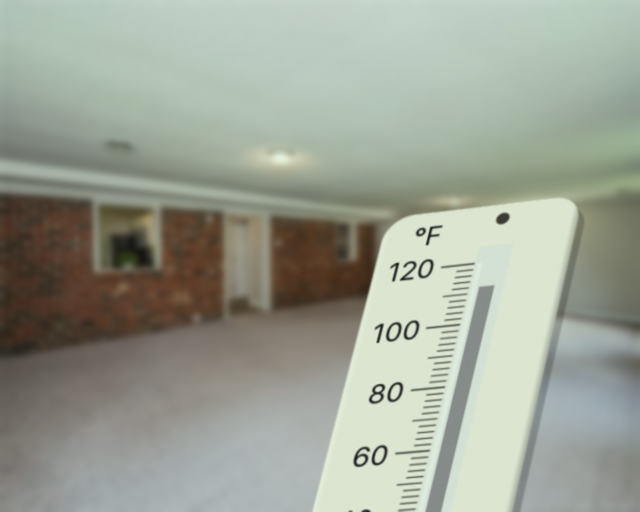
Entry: 112 °F
